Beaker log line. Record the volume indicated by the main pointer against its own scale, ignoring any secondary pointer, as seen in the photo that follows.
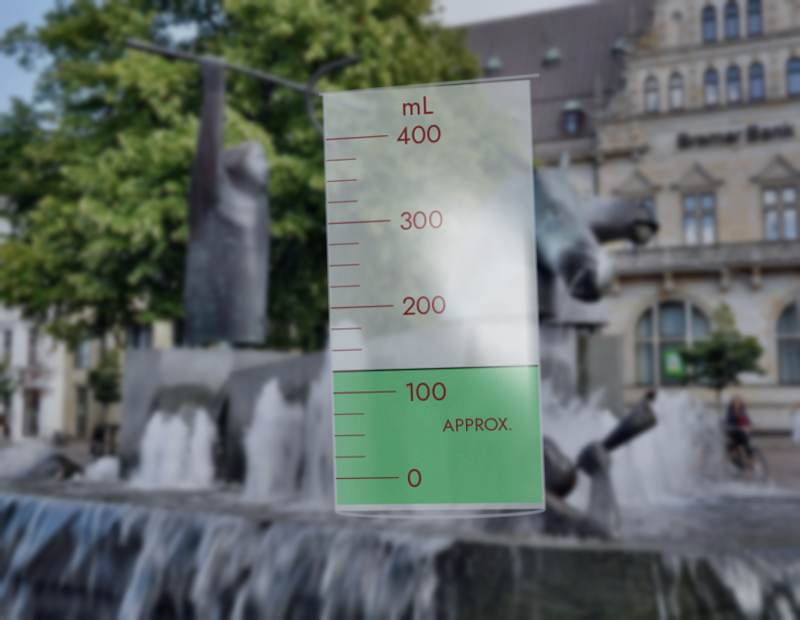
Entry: 125 mL
